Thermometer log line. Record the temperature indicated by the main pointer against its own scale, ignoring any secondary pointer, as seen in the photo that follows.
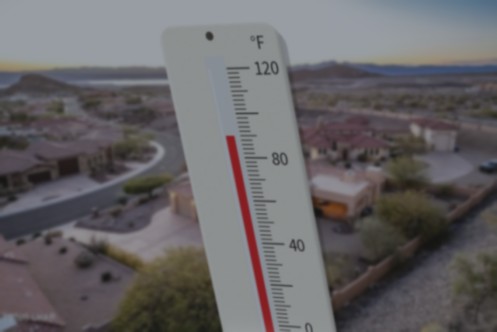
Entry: 90 °F
